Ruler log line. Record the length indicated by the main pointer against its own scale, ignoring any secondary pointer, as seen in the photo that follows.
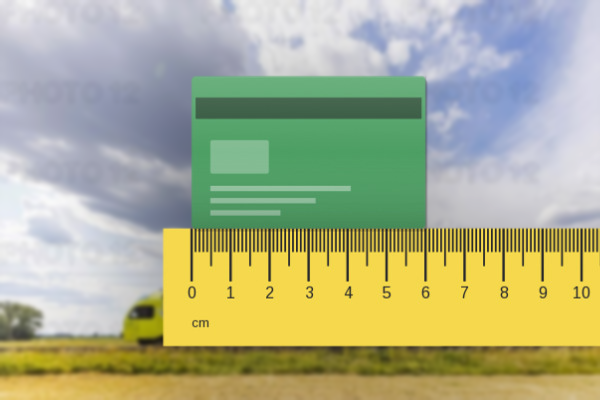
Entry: 6 cm
